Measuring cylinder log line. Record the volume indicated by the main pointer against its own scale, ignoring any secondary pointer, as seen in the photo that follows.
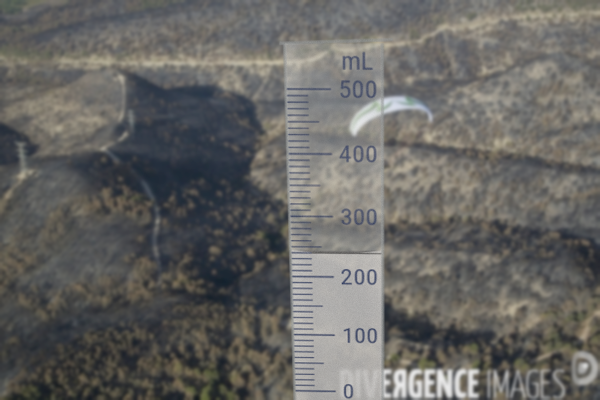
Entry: 240 mL
